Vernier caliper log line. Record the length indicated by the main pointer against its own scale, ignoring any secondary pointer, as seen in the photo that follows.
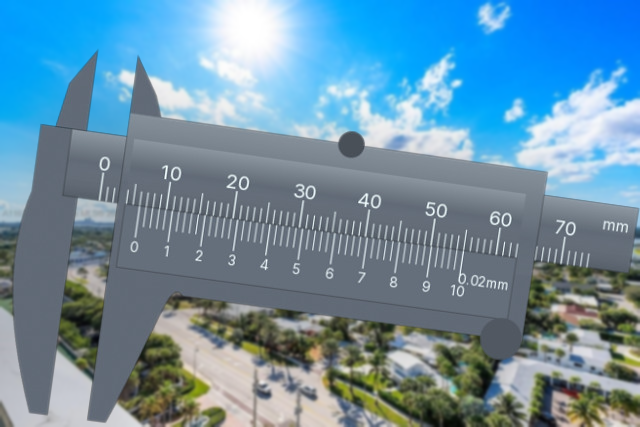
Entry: 6.0 mm
